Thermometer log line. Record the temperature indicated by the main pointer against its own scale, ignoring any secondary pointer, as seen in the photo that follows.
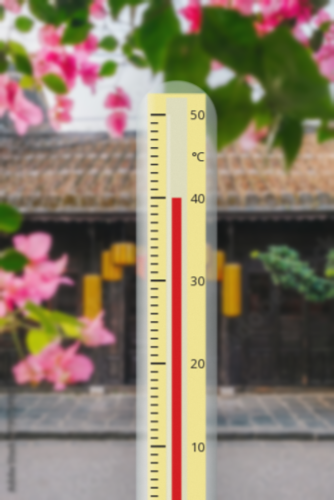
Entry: 40 °C
